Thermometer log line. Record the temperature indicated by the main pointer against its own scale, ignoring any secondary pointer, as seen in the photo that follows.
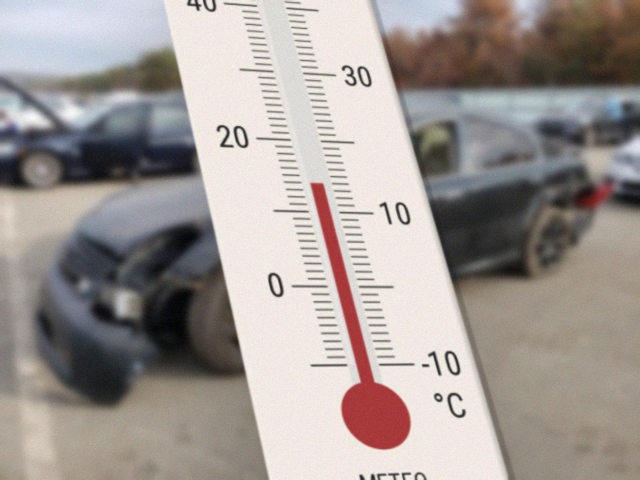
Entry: 14 °C
